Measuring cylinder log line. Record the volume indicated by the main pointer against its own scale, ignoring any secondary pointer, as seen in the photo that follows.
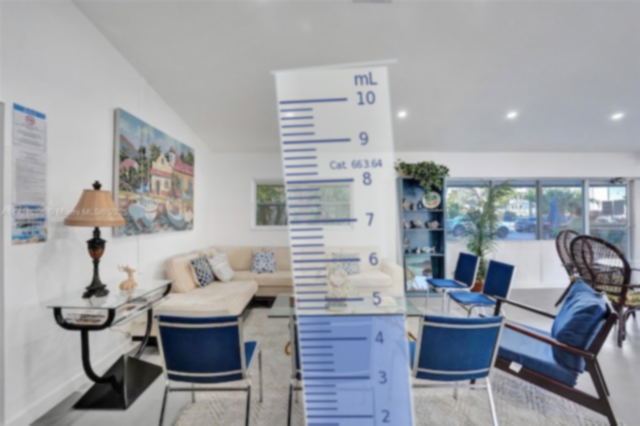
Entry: 4.6 mL
